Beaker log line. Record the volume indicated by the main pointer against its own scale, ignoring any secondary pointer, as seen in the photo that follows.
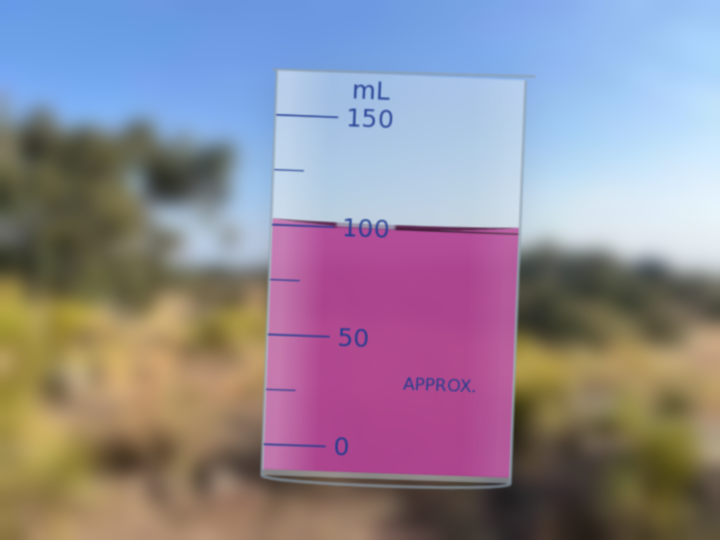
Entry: 100 mL
